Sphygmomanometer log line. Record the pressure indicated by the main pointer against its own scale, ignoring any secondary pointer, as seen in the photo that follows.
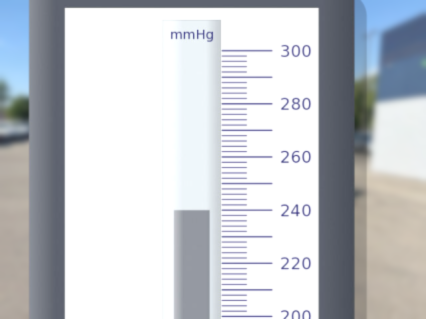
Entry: 240 mmHg
